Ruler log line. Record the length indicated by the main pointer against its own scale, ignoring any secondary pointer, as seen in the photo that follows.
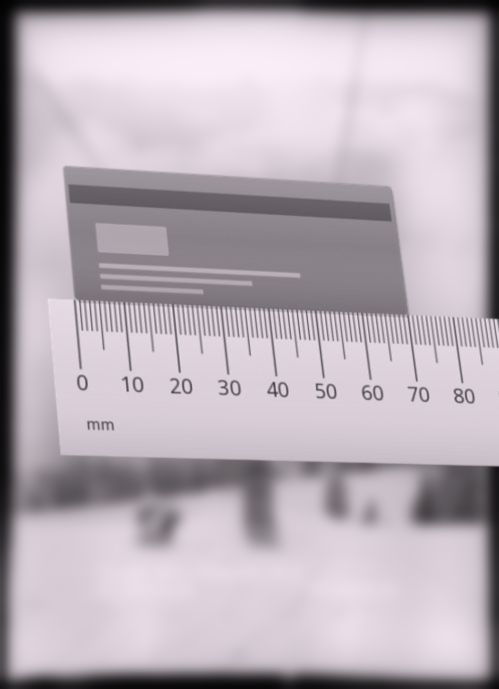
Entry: 70 mm
